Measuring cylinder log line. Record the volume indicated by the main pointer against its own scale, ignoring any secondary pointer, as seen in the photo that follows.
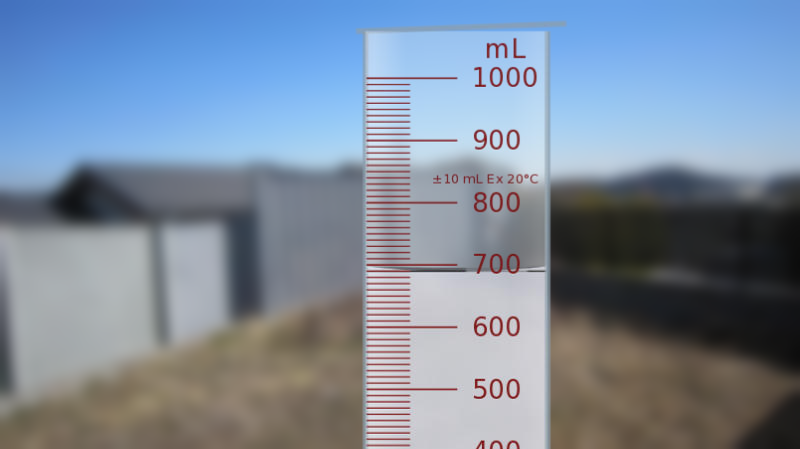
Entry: 690 mL
